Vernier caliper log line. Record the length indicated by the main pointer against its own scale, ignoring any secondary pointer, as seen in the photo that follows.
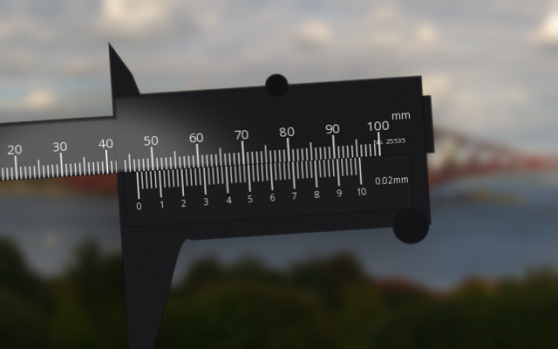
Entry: 46.5 mm
